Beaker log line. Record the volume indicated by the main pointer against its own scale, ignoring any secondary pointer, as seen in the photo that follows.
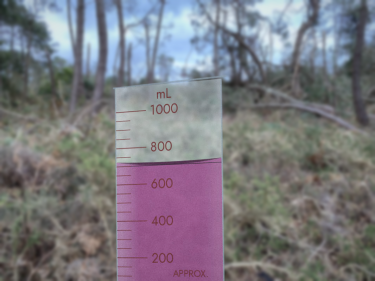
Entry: 700 mL
